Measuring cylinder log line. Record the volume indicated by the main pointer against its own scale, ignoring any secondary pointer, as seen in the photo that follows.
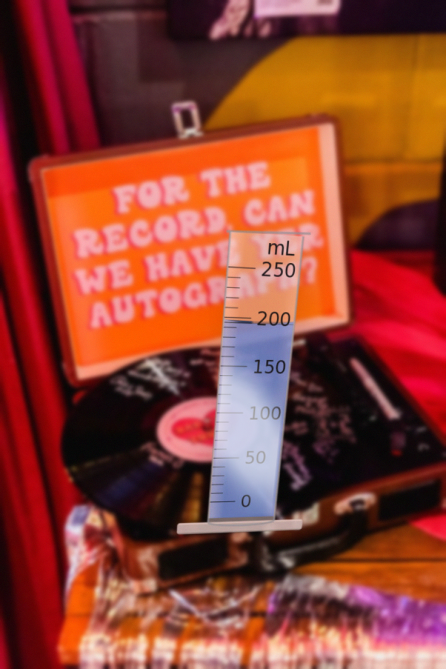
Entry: 195 mL
